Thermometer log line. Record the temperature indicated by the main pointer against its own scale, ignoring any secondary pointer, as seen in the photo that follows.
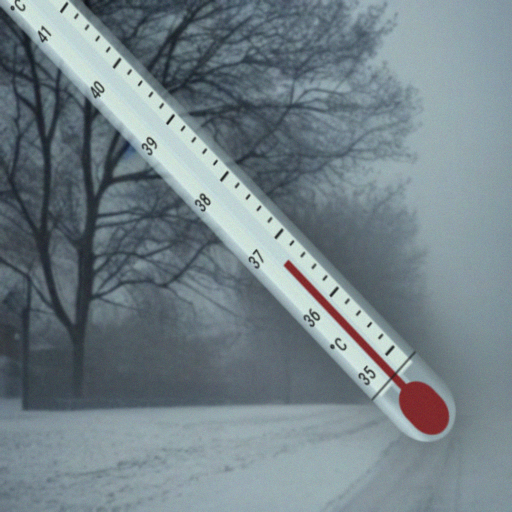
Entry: 36.7 °C
